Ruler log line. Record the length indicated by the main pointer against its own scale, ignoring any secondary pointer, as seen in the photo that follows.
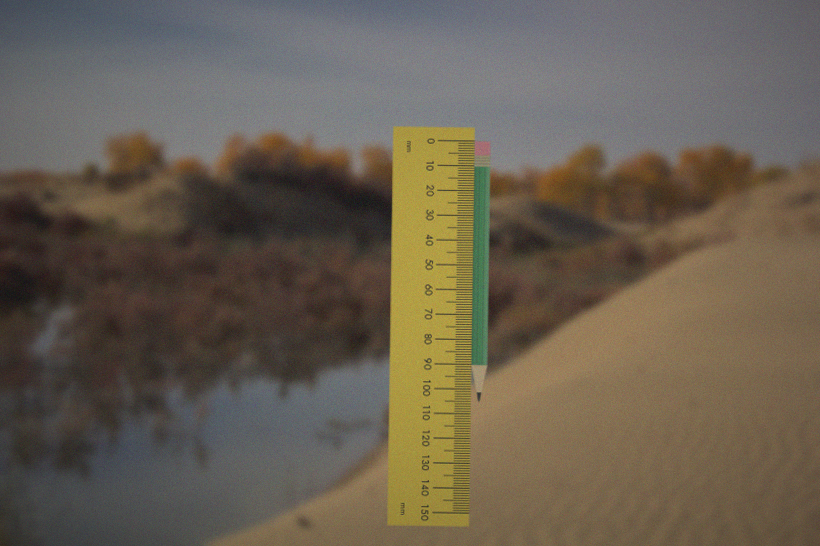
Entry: 105 mm
